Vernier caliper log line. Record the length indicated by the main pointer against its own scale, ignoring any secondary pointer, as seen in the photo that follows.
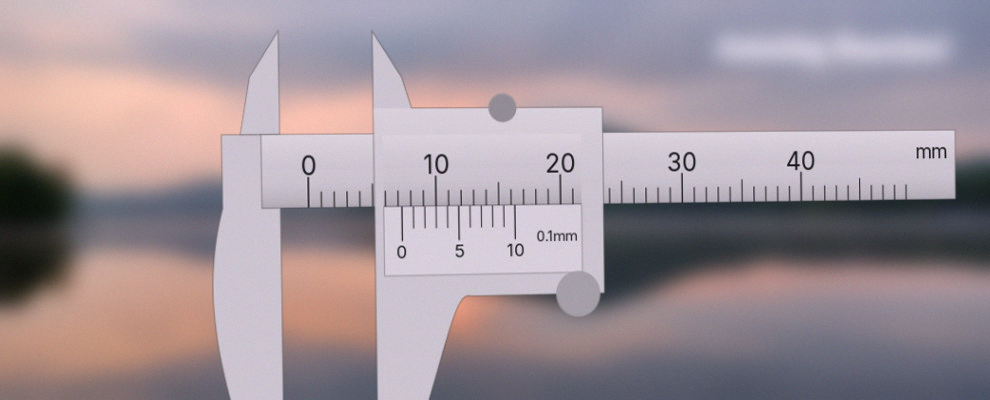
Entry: 7.3 mm
